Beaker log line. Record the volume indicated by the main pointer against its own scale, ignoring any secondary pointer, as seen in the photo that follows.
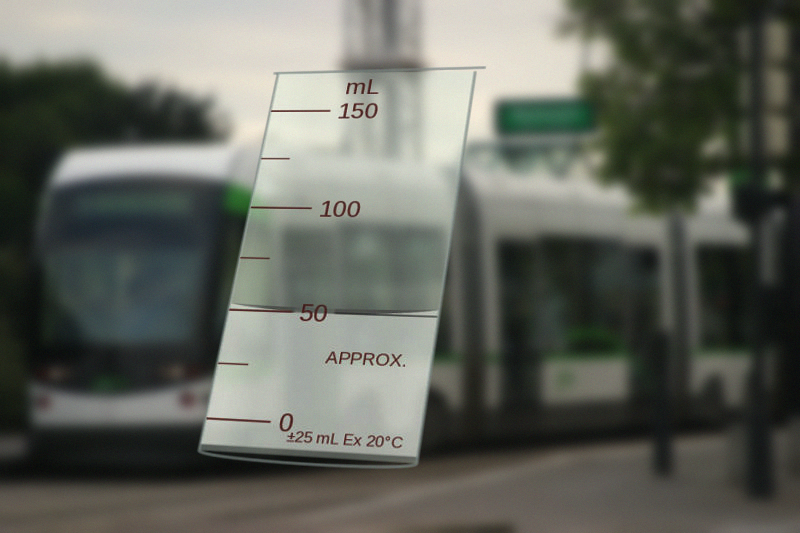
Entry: 50 mL
